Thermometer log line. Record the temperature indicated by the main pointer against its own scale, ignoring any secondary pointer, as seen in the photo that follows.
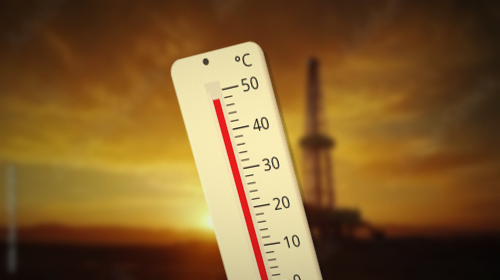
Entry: 48 °C
